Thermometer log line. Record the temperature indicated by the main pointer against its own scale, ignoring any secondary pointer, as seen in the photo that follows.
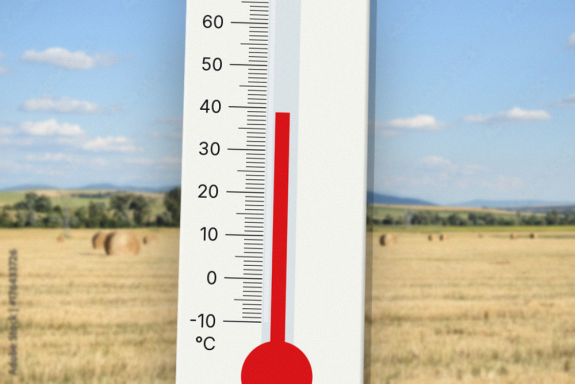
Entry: 39 °C
